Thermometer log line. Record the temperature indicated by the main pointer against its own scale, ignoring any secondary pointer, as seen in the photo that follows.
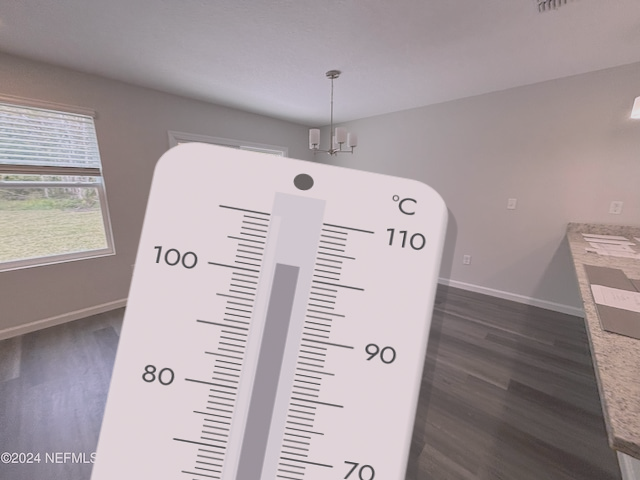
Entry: 102 °C
